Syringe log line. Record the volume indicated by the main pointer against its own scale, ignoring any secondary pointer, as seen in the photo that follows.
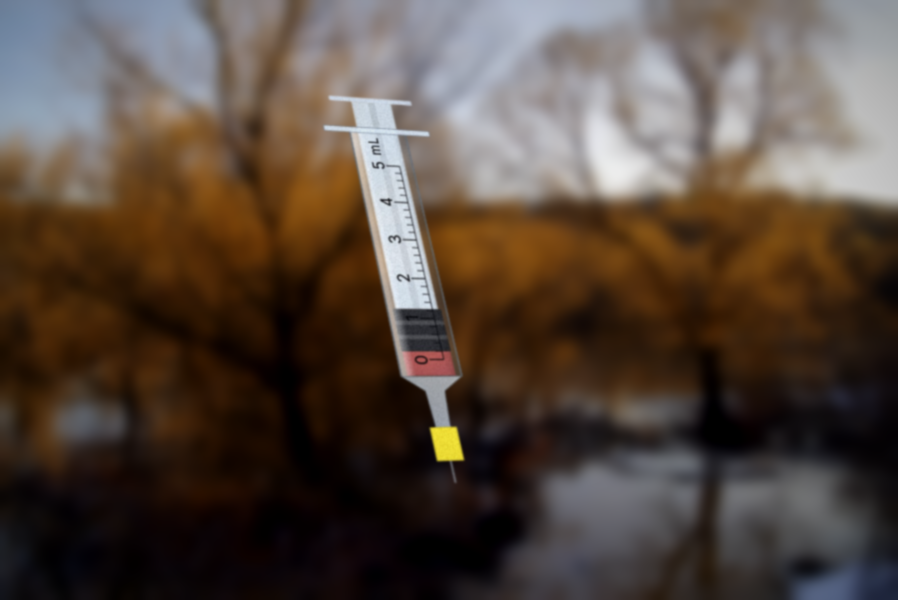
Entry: 0.2 mL
